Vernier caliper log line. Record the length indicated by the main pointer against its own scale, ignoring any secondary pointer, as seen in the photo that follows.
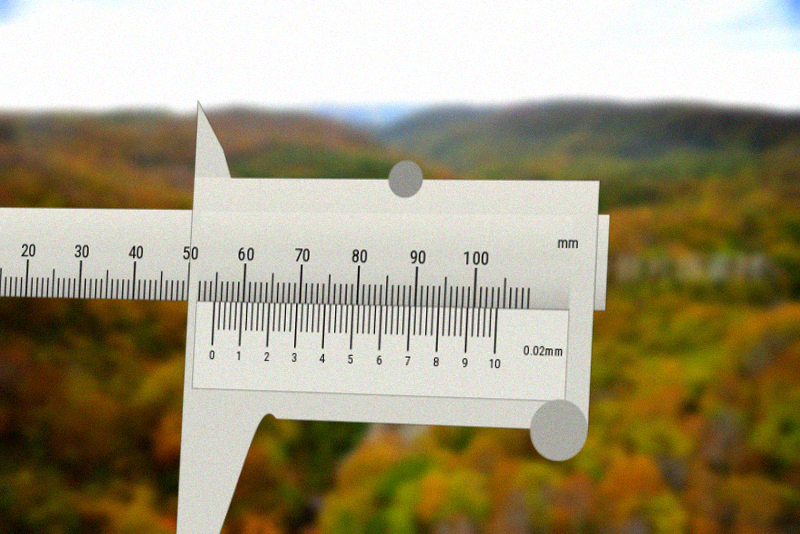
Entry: 54.8 mm
